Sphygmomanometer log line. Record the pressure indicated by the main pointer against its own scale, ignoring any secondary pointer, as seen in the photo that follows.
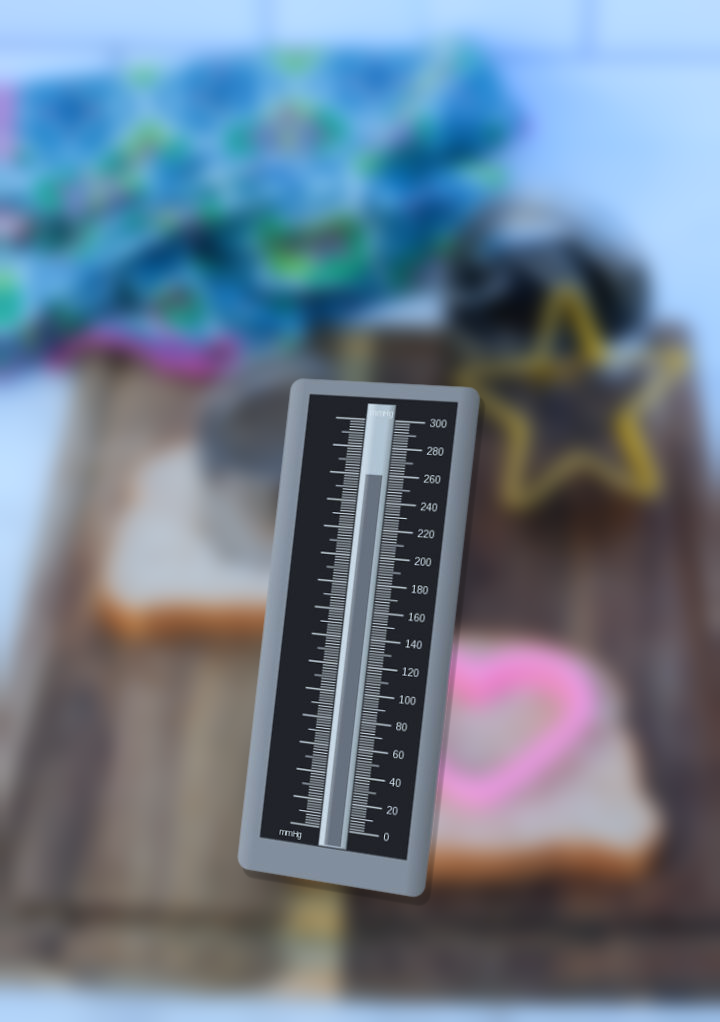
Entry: 260 mmHg
